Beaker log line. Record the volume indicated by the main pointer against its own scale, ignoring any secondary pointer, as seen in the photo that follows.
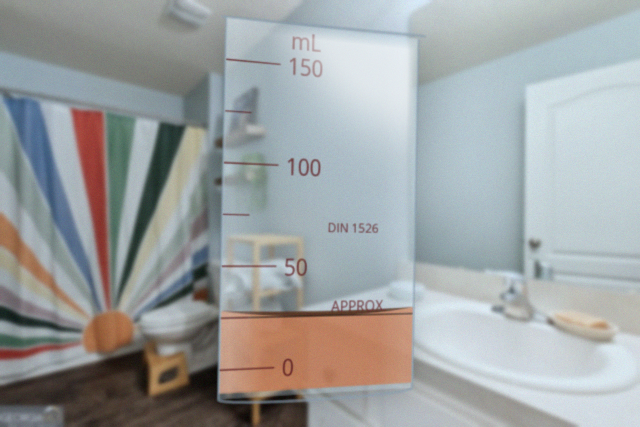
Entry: 25 mL
